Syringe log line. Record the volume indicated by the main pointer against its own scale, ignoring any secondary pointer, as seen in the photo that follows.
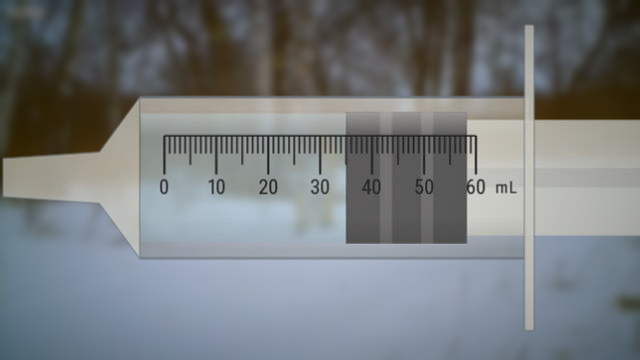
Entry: 35 mL
